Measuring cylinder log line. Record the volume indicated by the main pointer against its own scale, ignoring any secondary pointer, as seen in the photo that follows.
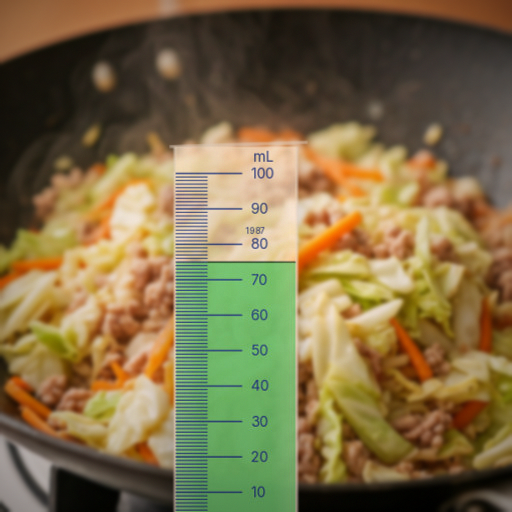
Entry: 75 mL
